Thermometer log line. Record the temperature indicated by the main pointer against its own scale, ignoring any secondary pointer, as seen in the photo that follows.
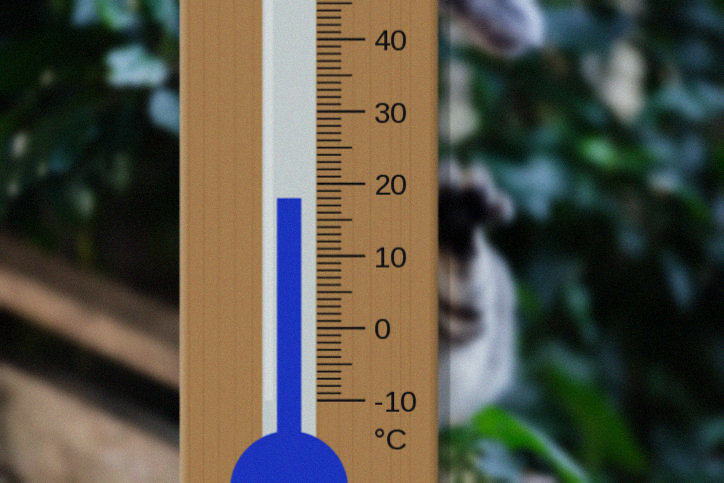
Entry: 18 °C
